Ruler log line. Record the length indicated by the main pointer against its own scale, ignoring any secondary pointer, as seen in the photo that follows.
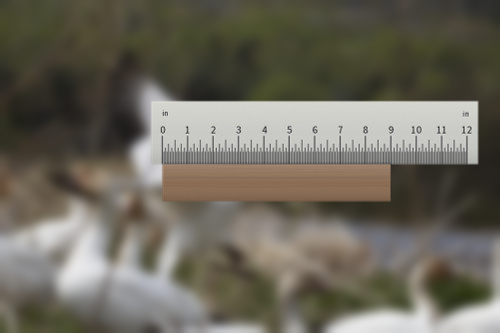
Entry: 9 in
